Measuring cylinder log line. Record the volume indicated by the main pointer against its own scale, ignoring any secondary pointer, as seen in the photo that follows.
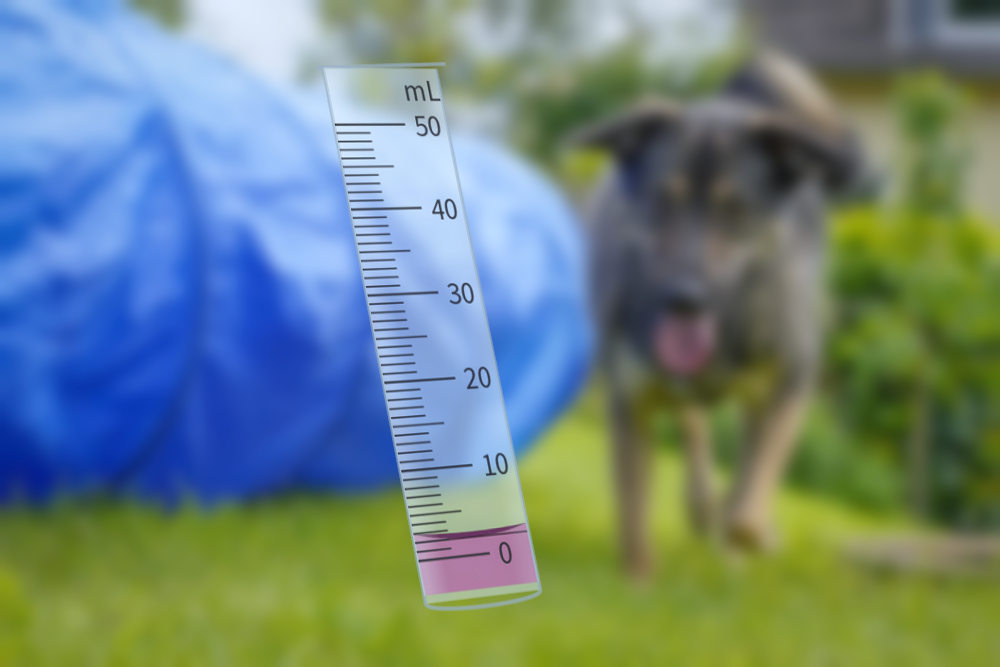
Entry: 2 mL
